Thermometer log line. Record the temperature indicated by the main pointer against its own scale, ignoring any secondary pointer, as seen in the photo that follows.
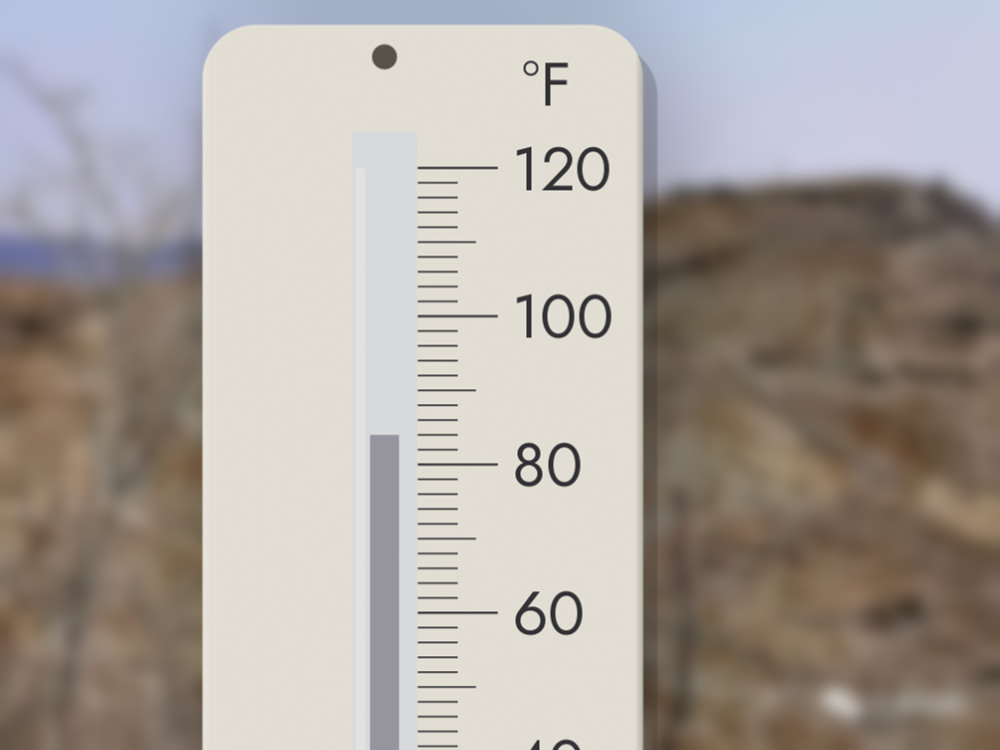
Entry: 84 °F
